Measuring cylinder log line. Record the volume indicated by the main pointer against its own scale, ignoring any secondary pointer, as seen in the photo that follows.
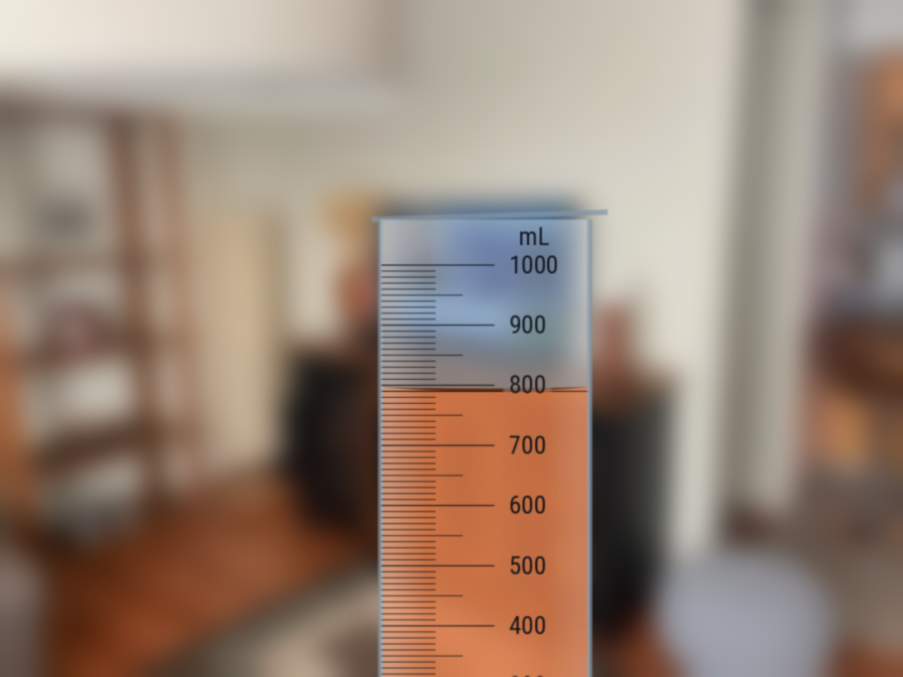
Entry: 790 mL
